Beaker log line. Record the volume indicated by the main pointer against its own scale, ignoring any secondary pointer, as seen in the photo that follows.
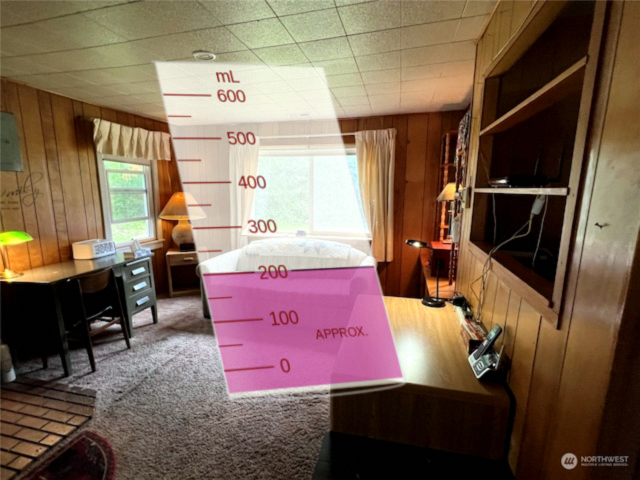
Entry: 200 mL
